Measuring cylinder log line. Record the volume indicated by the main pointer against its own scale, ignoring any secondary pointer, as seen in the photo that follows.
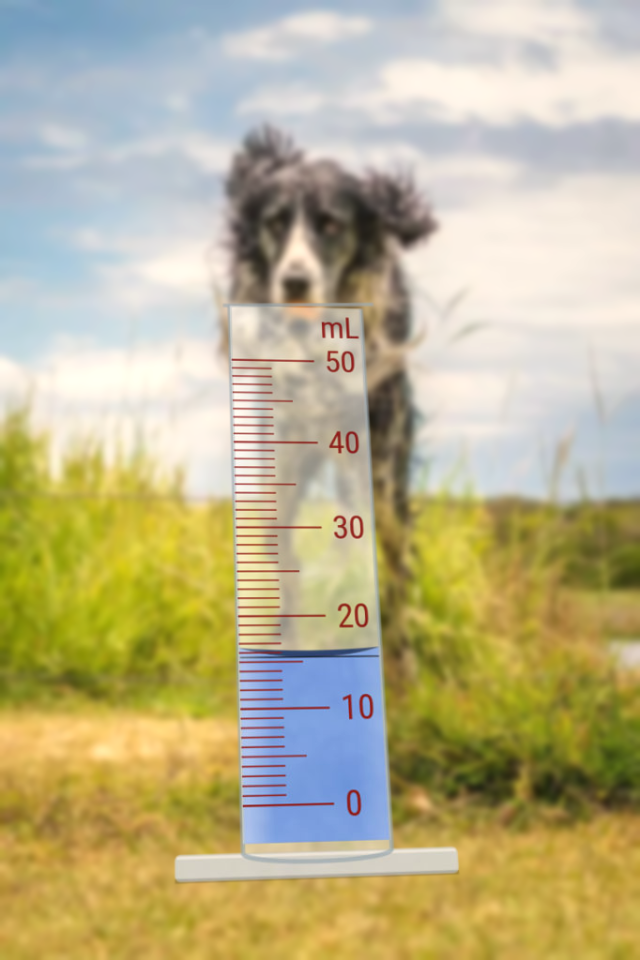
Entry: 15.5 mL
